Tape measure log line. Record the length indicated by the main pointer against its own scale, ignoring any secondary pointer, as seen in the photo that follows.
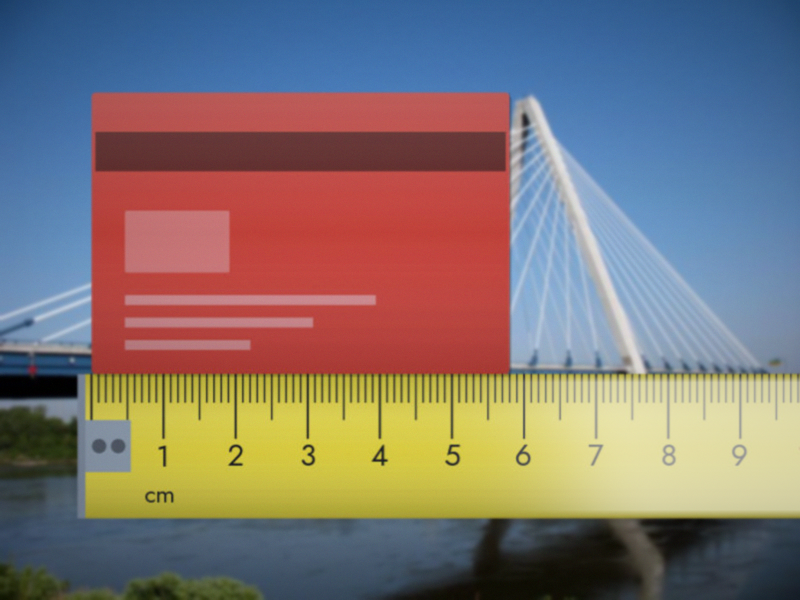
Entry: 5.8 cm
